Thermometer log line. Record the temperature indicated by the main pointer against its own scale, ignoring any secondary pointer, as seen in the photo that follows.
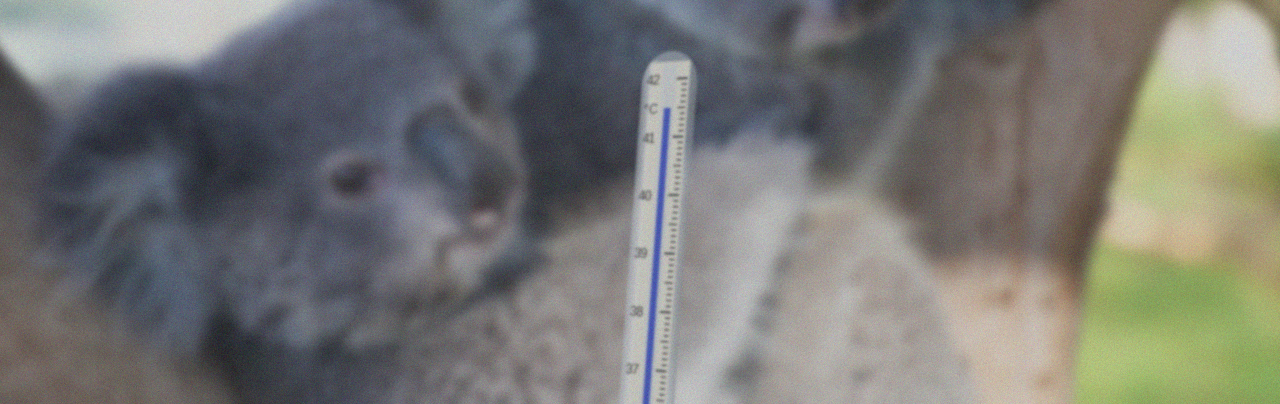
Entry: 41.5 °C
